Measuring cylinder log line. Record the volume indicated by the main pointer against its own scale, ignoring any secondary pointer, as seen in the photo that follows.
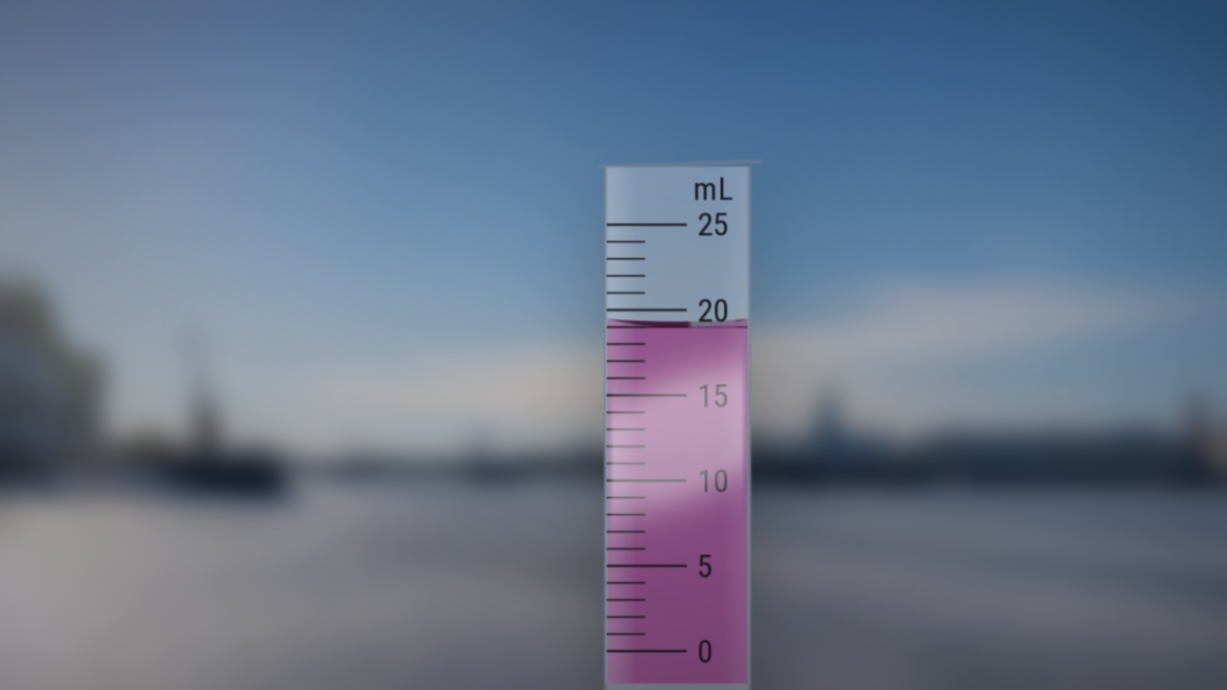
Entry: 19 mL
